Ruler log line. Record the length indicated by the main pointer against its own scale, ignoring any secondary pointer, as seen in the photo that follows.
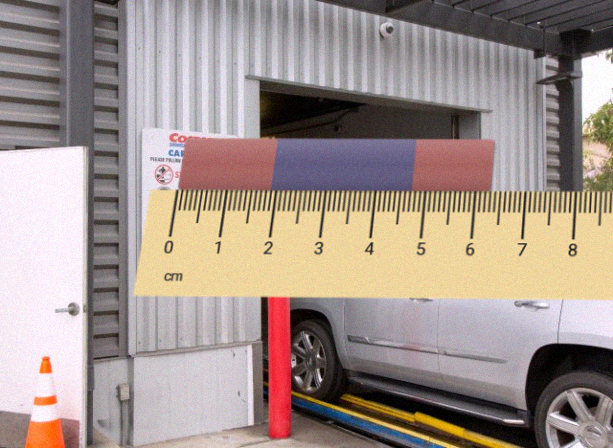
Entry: 6.3 cm
